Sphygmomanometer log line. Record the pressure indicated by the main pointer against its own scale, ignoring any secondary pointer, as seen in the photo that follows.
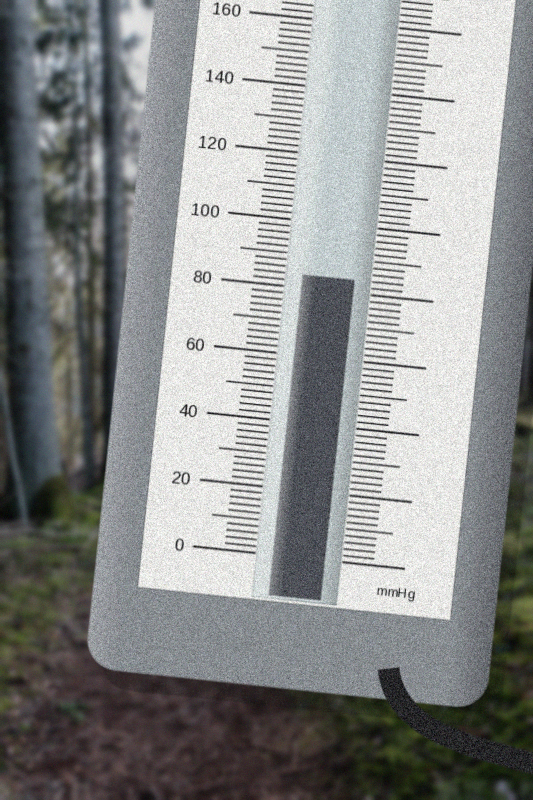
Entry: 84 mmHg
